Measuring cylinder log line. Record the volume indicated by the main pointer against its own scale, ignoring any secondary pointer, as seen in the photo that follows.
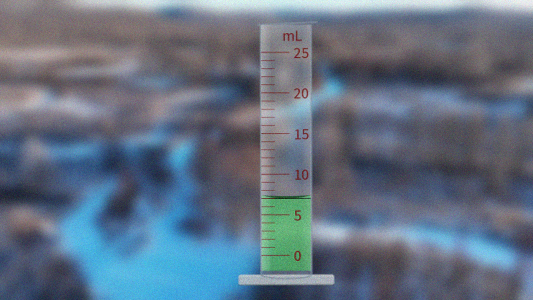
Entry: 7 mL
